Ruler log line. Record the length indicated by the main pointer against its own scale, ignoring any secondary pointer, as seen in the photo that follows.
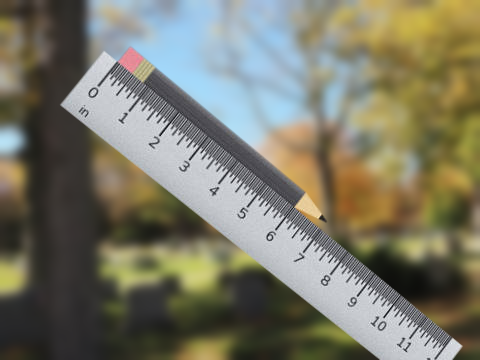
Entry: 7 in
